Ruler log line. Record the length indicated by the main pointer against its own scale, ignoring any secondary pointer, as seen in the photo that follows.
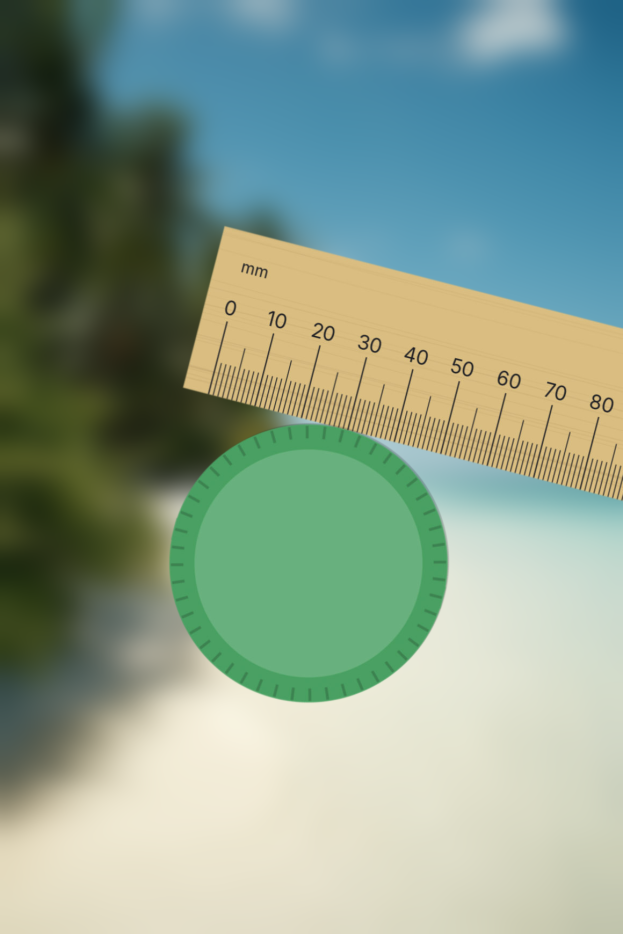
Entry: 58 mm
